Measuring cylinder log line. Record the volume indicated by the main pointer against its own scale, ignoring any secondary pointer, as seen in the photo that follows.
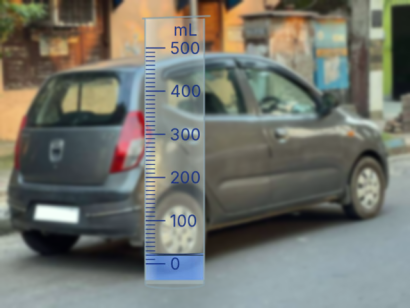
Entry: 20 mL
